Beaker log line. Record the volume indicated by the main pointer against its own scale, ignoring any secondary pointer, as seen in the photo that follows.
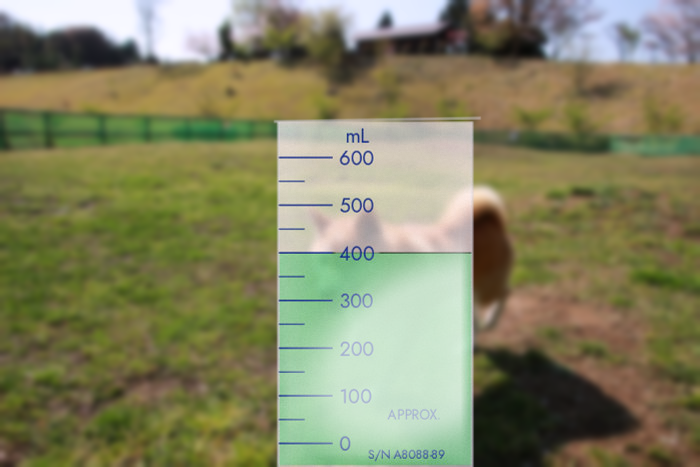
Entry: 400 mL
